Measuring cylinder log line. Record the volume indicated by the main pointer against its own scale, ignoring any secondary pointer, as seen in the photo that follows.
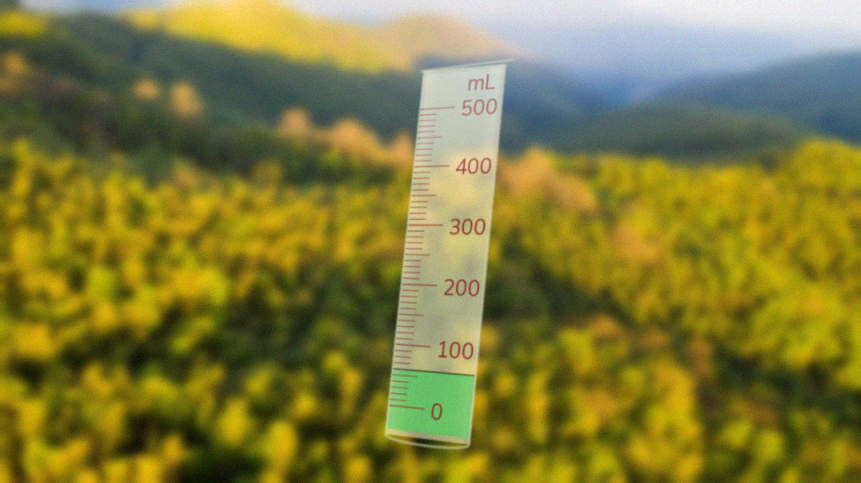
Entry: 60 mL
